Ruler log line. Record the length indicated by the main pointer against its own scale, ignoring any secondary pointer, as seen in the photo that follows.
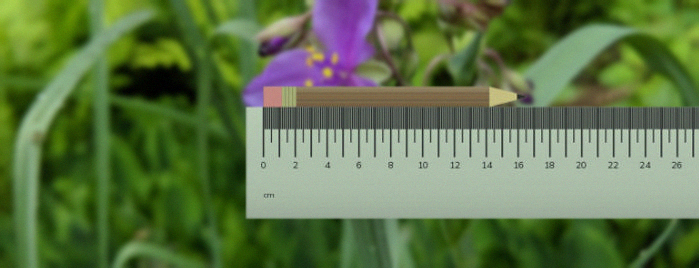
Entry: 16.5 cm
